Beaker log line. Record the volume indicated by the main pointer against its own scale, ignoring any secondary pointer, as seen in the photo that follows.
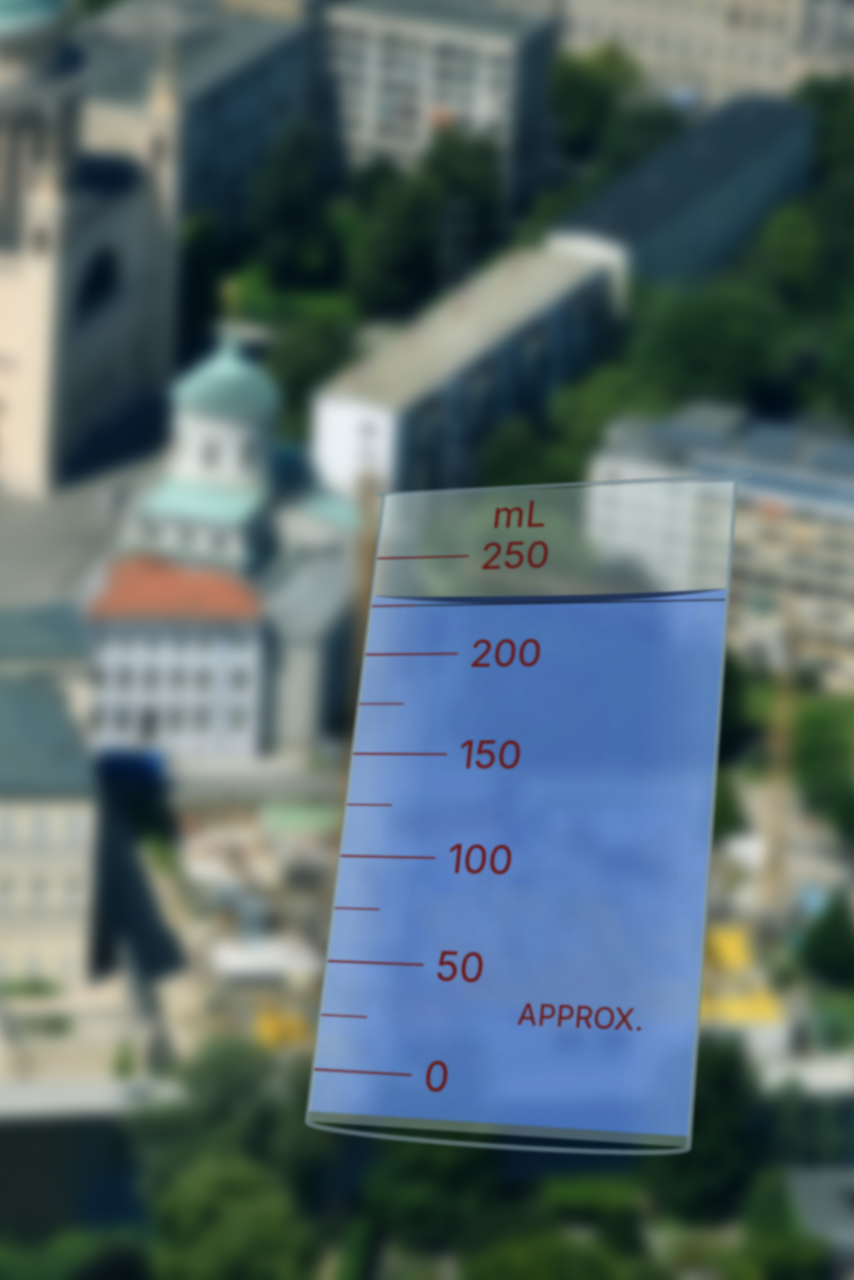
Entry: 225 mL
